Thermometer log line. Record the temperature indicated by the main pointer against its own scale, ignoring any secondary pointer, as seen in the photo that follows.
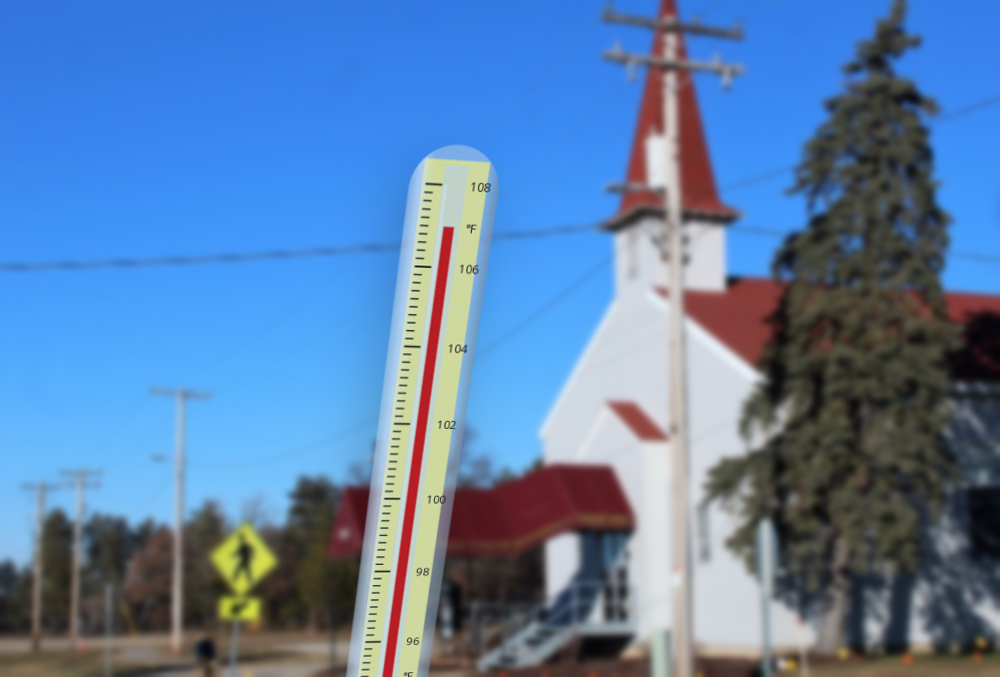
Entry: 107 °F
